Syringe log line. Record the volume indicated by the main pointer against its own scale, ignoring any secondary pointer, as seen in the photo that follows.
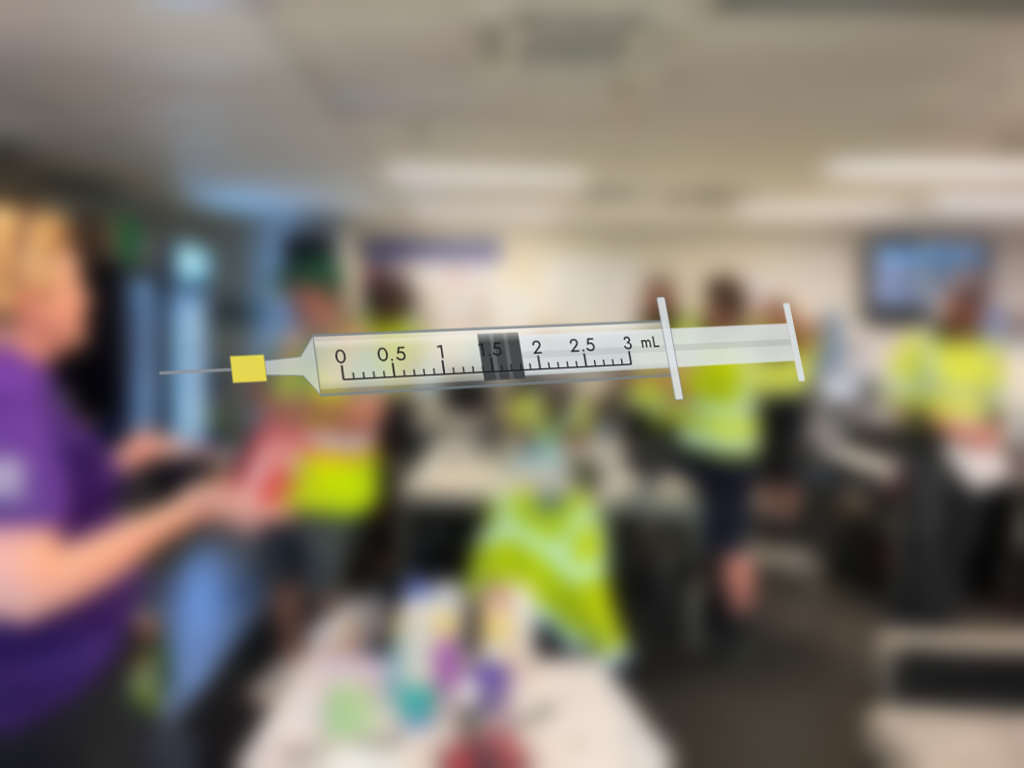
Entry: 1.4 mL
